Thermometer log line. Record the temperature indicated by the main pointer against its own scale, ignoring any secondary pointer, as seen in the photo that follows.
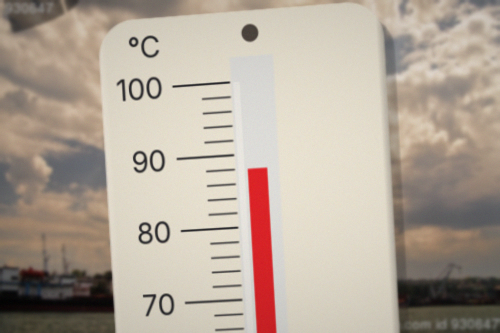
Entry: 88 °C
